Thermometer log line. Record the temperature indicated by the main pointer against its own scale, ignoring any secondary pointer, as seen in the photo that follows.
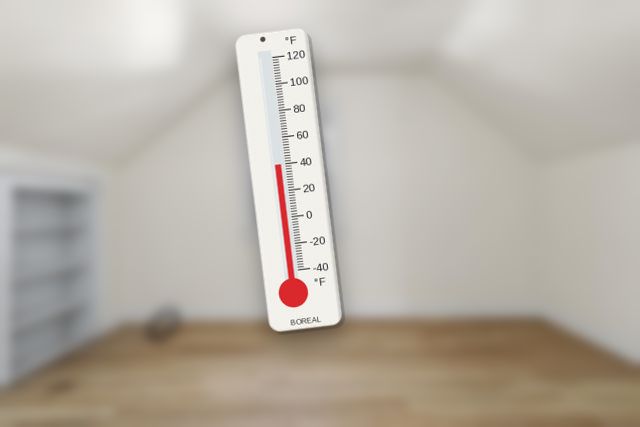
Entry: 40 °F
